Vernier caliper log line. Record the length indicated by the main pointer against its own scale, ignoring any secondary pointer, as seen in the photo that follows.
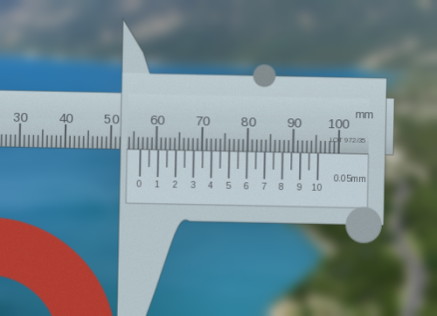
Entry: 56.5 mm
